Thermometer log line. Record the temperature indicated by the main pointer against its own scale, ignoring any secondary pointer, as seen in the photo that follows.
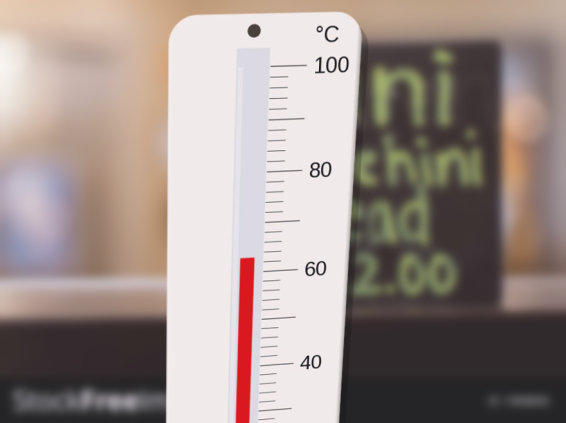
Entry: 63 °C
